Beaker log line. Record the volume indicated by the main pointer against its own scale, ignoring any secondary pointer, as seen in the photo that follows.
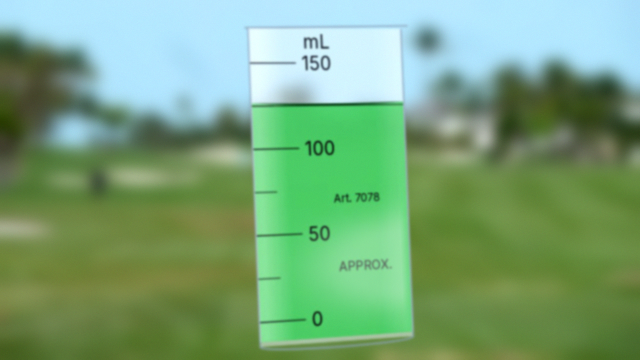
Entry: 125 mL
